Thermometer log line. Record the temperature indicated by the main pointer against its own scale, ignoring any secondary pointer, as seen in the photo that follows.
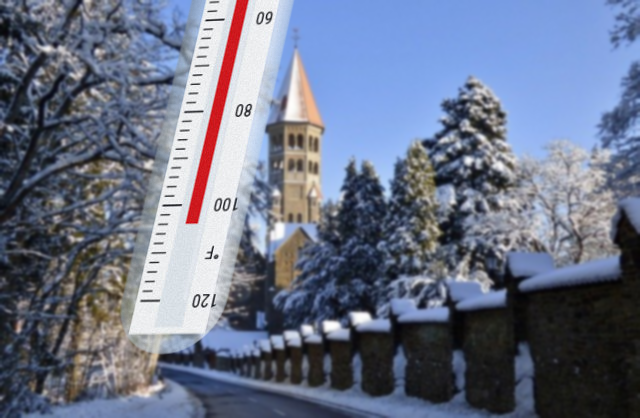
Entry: 104 °F
